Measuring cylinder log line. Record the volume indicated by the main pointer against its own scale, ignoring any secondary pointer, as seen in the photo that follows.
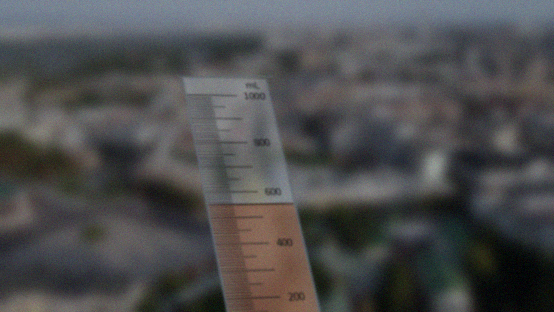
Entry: 550 mL
